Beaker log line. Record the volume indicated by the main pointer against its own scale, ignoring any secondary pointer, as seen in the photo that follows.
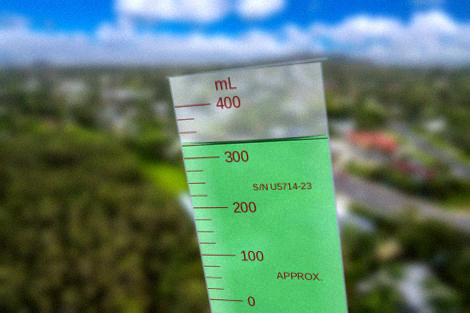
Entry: 325 mL
